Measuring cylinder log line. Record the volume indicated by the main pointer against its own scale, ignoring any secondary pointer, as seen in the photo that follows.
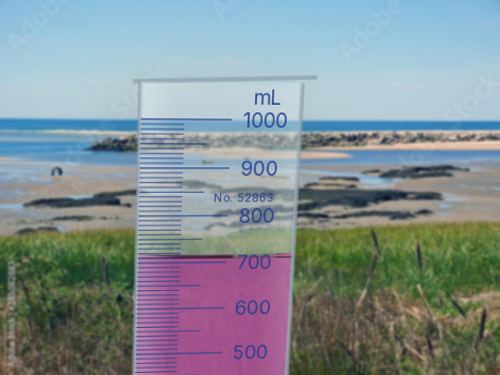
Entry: 710 mL
